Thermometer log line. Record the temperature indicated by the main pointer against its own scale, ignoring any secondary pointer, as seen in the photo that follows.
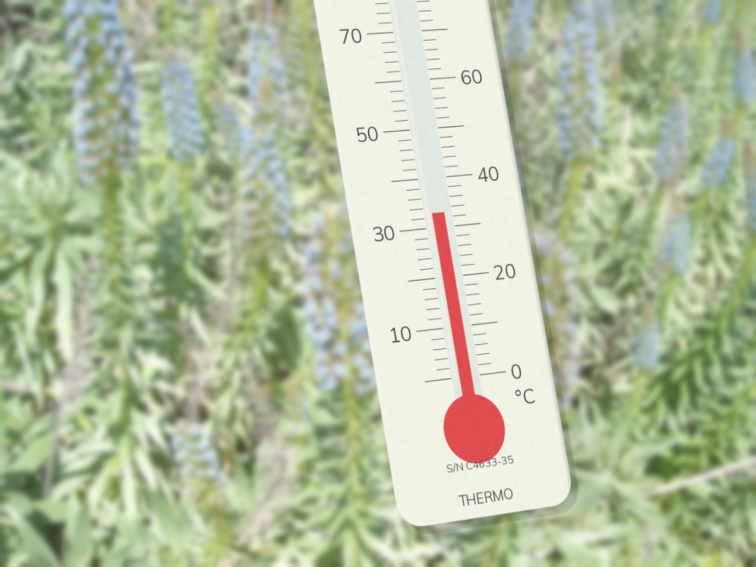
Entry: 33 °C
